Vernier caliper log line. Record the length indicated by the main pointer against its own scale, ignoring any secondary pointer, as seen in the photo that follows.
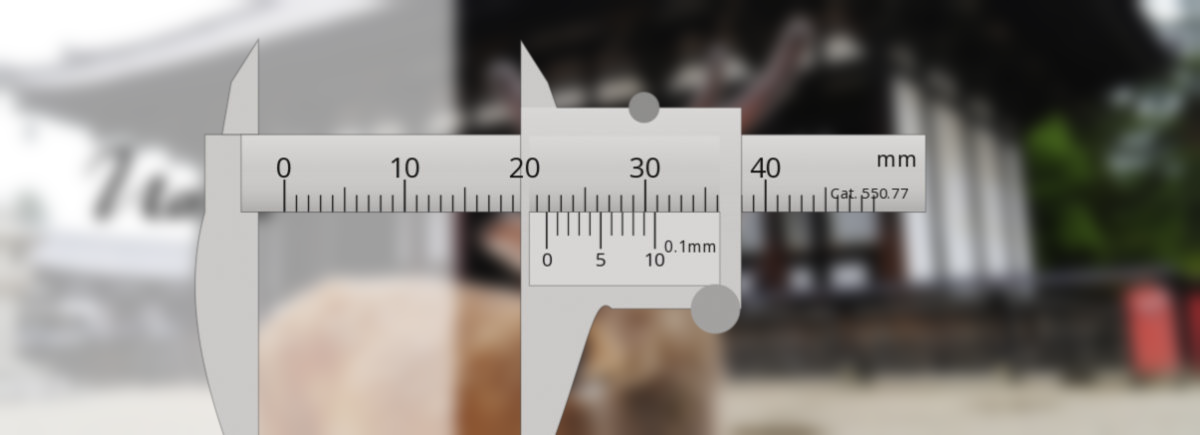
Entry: 21.8 mm
